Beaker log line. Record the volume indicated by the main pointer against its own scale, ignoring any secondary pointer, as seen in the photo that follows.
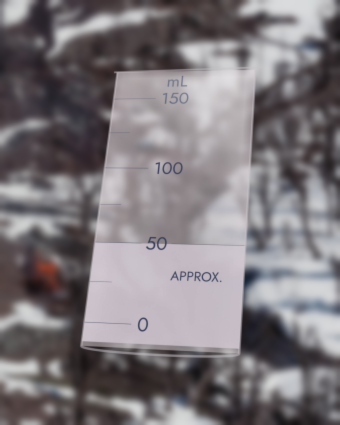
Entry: 50 mL
